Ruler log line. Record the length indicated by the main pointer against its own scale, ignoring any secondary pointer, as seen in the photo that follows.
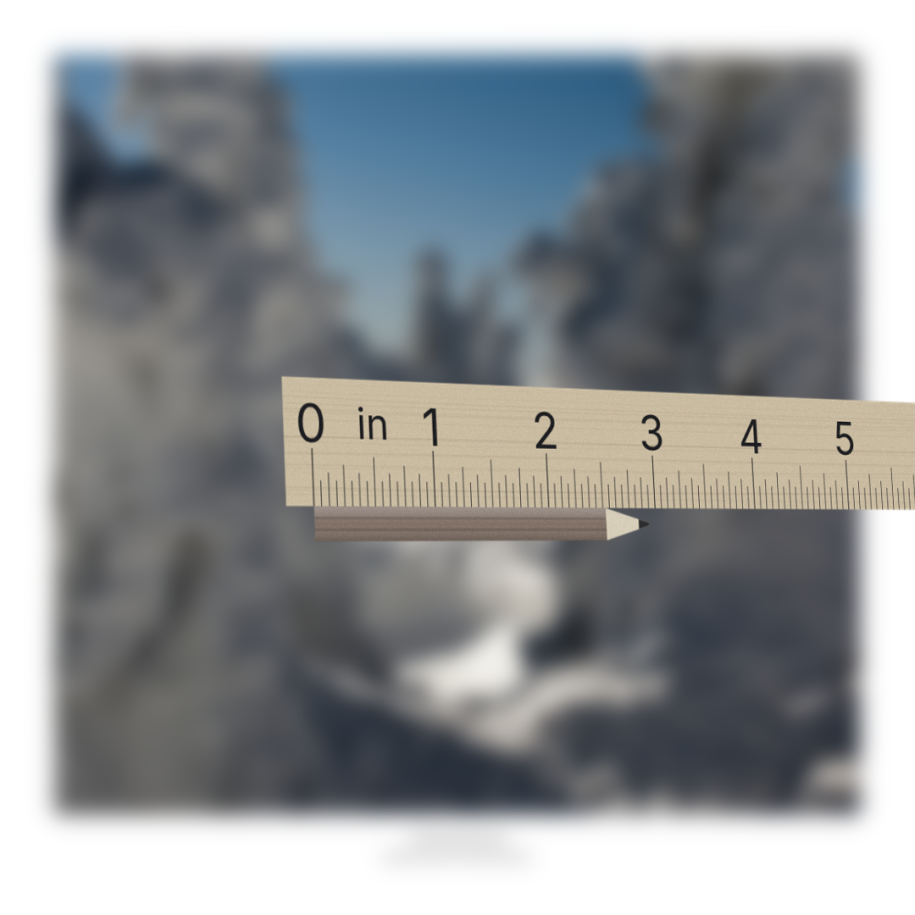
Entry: 2.9375 in
